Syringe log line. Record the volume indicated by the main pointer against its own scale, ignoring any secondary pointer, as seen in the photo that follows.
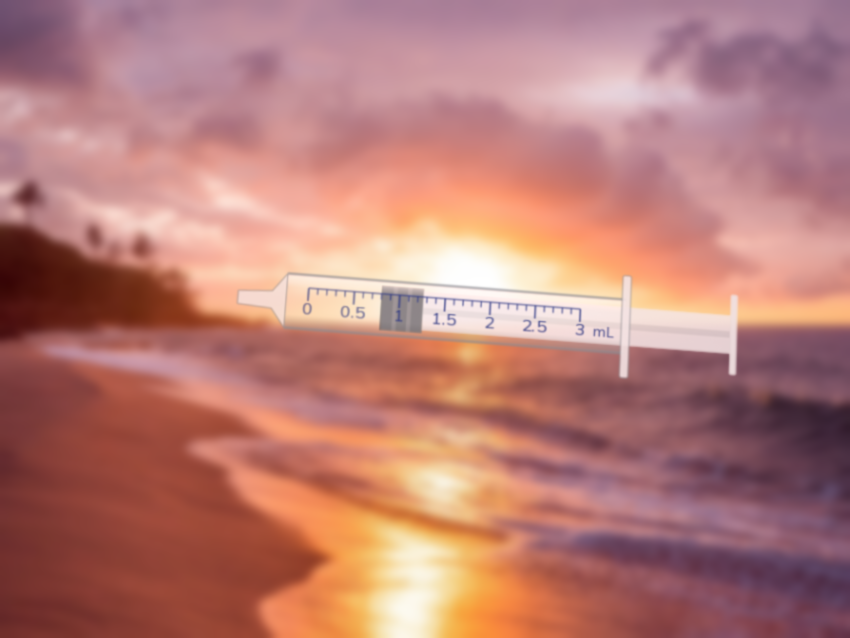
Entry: 0.8 mL
